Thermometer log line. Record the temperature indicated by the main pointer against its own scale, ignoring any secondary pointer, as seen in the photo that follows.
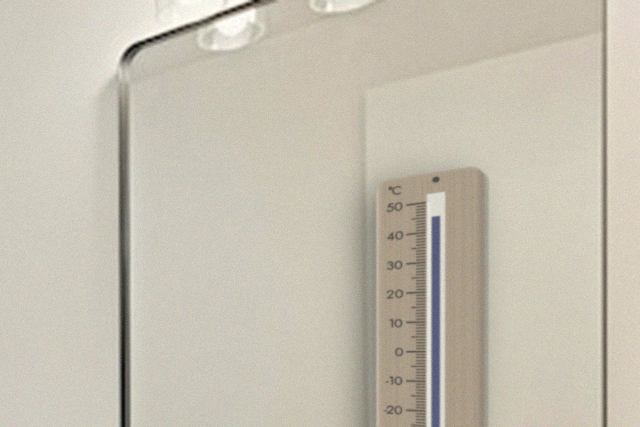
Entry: 45 °C
